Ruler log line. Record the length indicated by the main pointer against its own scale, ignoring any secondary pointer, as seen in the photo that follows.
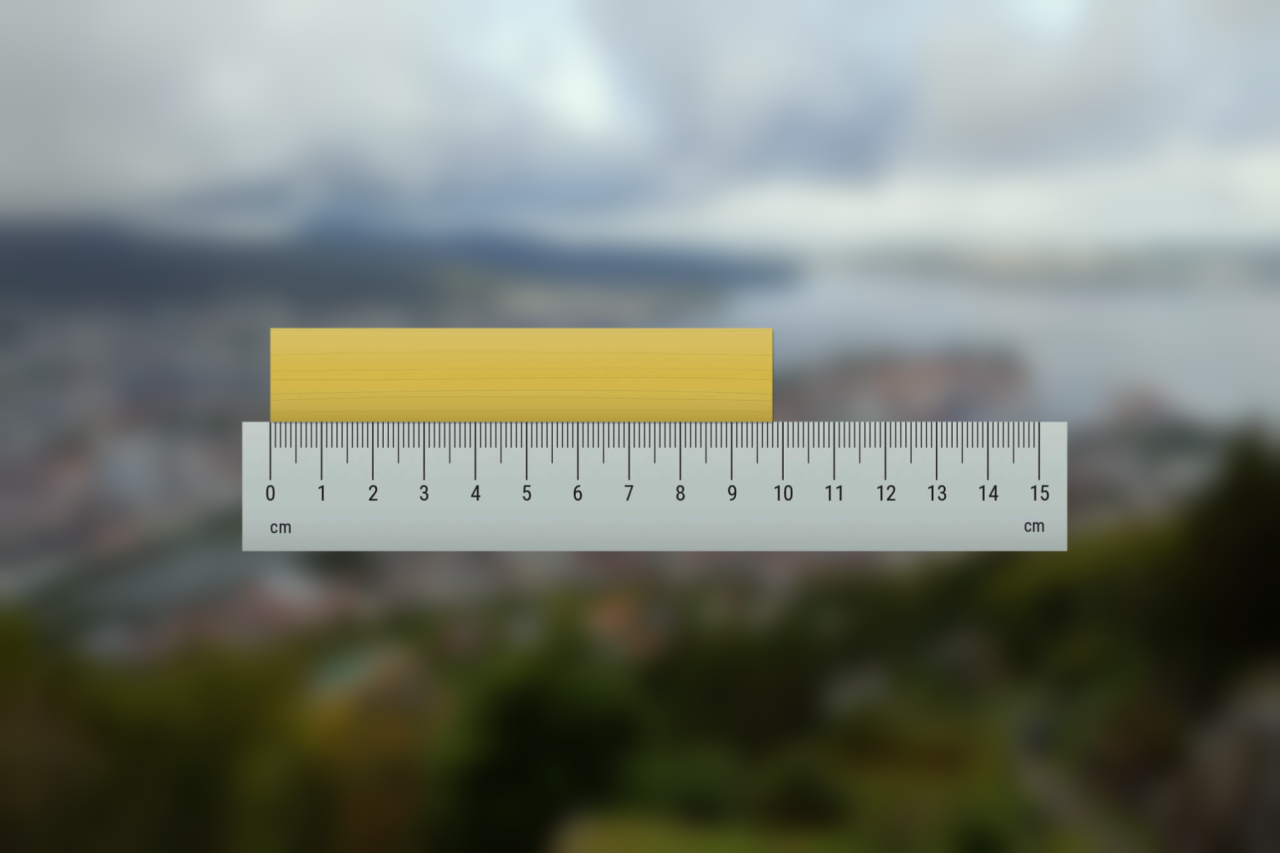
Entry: 9.8 cm
